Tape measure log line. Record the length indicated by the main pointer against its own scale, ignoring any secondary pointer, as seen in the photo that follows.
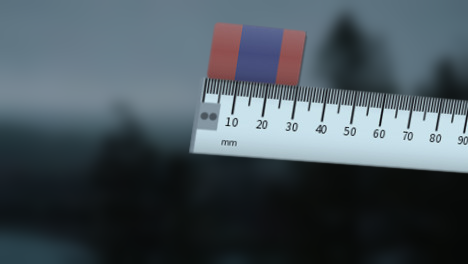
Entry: 30 mm
